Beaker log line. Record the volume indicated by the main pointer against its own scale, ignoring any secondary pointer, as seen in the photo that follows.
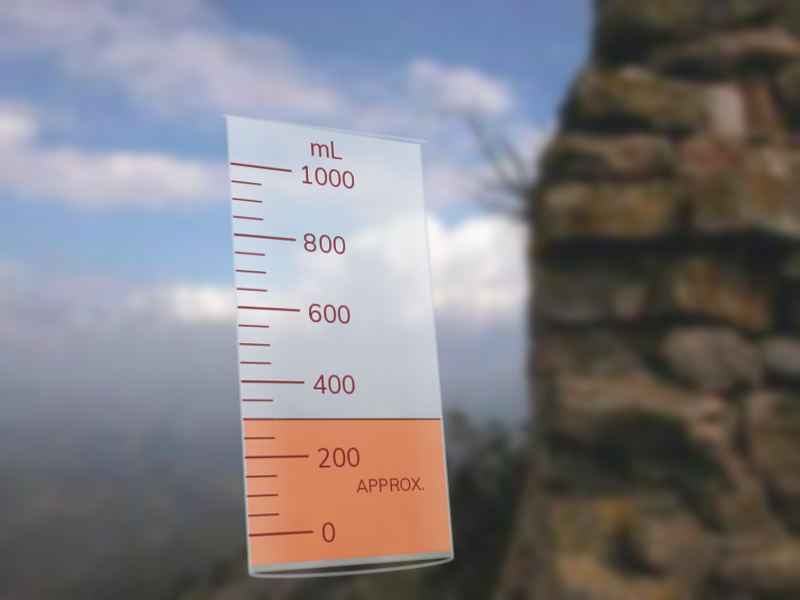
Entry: 300 mL
